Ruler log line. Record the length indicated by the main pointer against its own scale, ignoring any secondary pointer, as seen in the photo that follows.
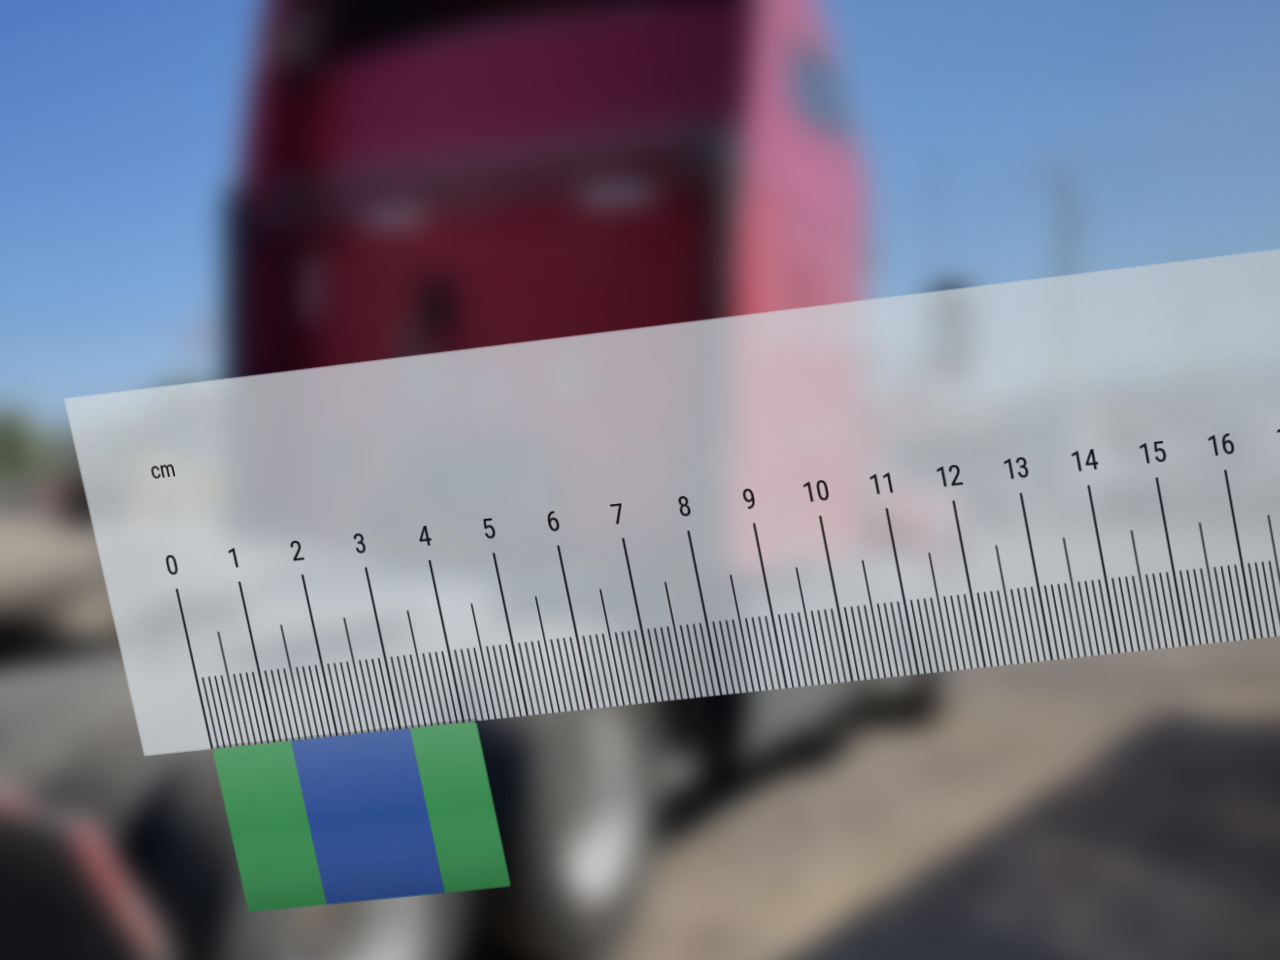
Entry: 4.2 cm
